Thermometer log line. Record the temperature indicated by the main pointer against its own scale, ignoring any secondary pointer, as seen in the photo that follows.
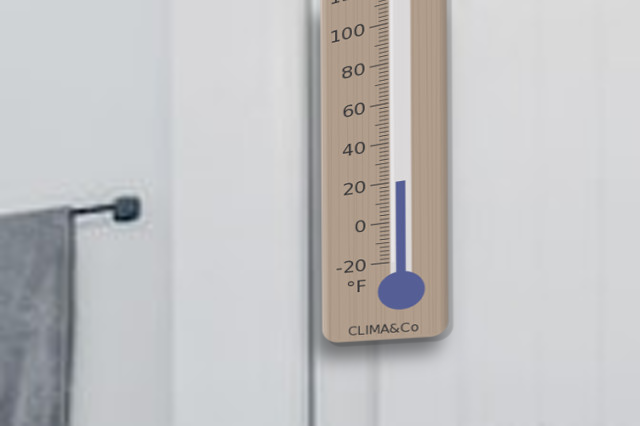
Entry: 20 °F
